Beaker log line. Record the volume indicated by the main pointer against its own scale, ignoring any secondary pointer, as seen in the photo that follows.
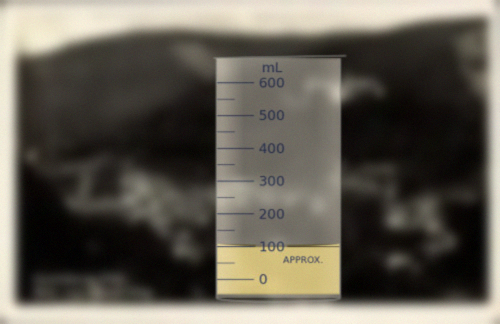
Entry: 100 mL
